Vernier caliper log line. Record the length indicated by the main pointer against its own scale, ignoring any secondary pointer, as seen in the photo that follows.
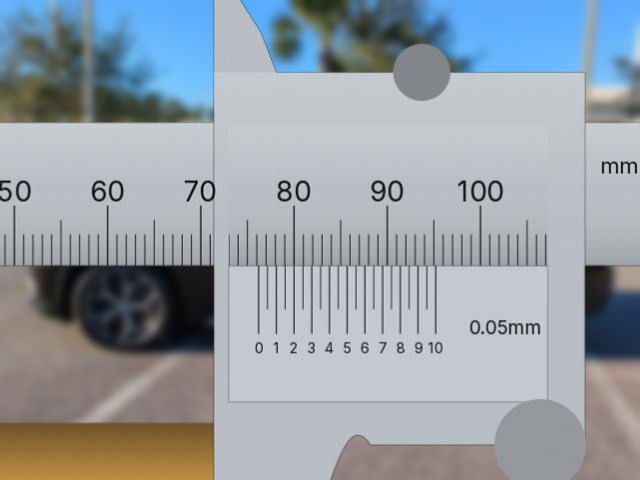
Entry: 76.2 mm
